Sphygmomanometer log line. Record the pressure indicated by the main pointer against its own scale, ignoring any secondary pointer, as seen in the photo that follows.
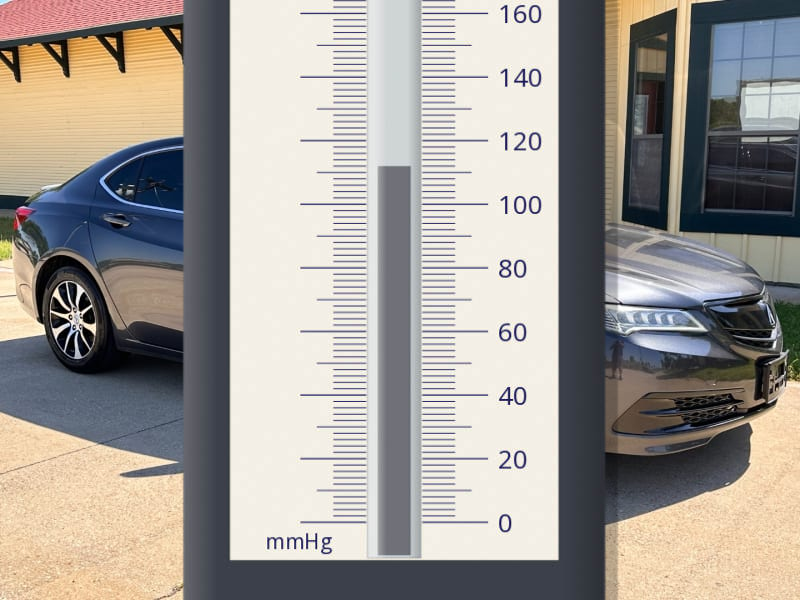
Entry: 112 mmHg
